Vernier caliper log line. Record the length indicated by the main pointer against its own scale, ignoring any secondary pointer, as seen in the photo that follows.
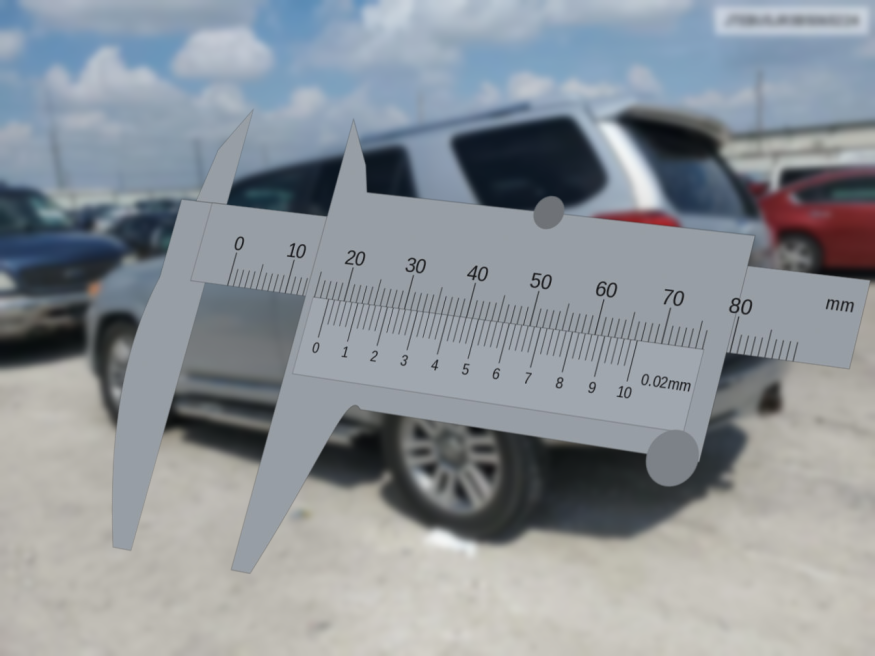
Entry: 17.4 mm
